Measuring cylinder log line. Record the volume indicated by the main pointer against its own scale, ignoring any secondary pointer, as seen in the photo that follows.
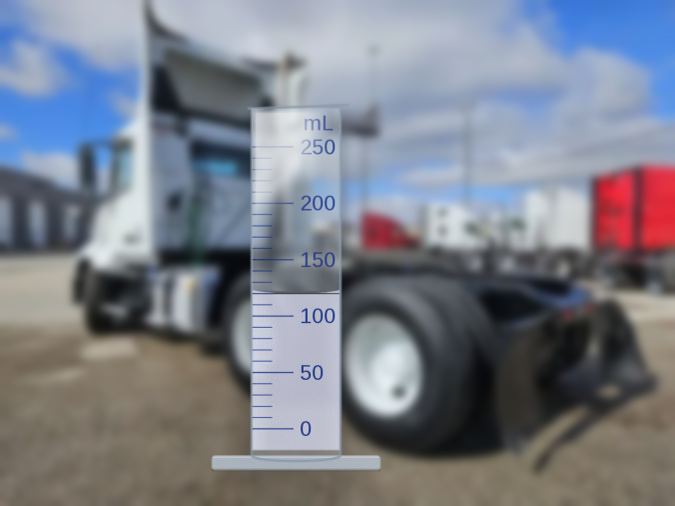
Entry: 120 mL
